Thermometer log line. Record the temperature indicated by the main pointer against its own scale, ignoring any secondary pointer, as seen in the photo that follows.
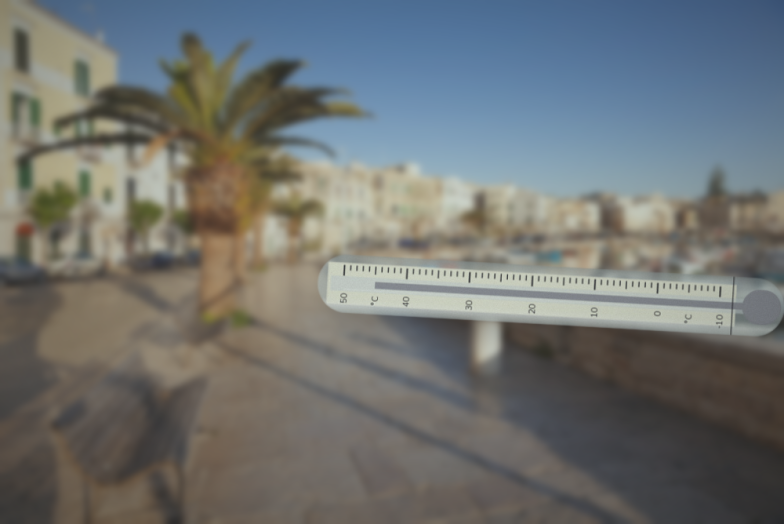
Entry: 45 °C
